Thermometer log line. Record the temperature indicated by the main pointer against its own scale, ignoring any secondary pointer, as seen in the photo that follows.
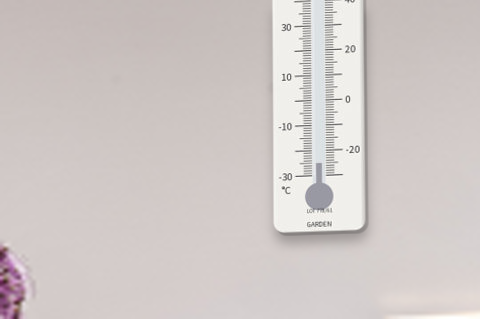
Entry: -25 °C
